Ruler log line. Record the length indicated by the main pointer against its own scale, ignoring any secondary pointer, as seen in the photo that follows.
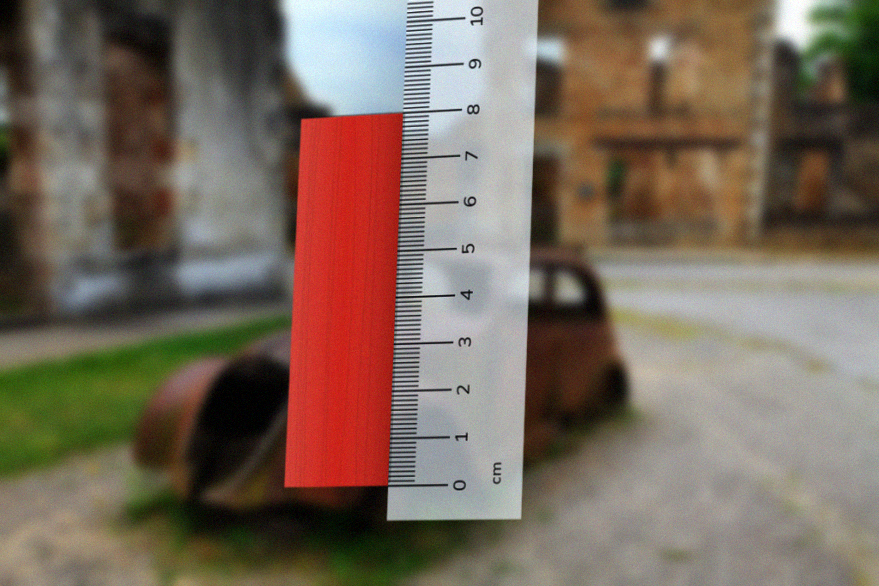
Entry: 8 cm
